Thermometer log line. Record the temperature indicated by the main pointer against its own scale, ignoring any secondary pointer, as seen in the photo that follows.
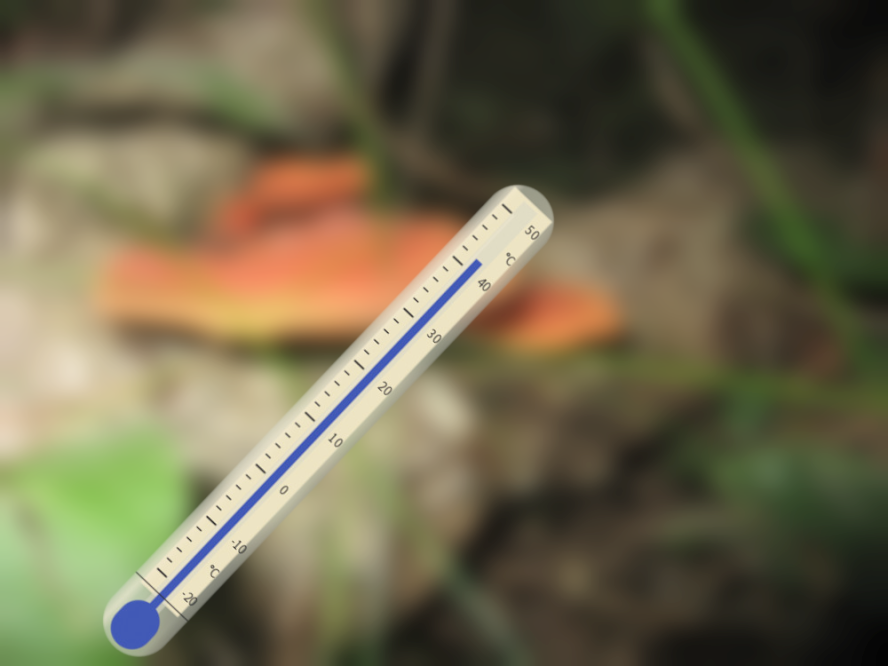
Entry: 42 °C
